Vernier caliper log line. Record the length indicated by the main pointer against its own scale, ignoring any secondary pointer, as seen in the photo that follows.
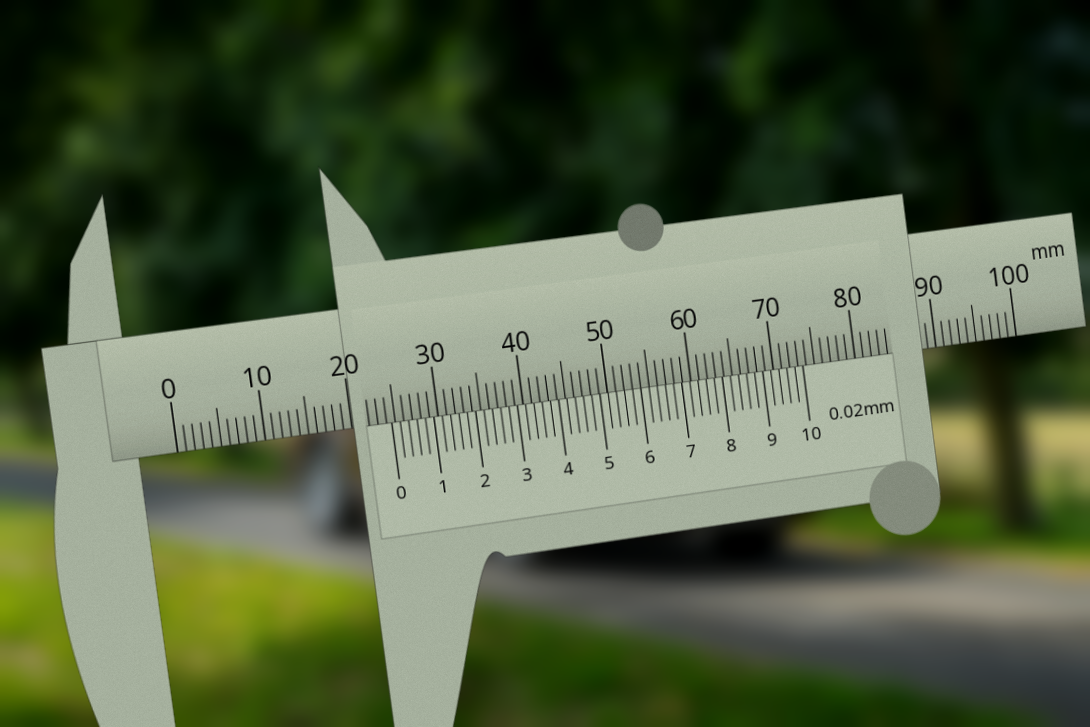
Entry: 24.6 mm
